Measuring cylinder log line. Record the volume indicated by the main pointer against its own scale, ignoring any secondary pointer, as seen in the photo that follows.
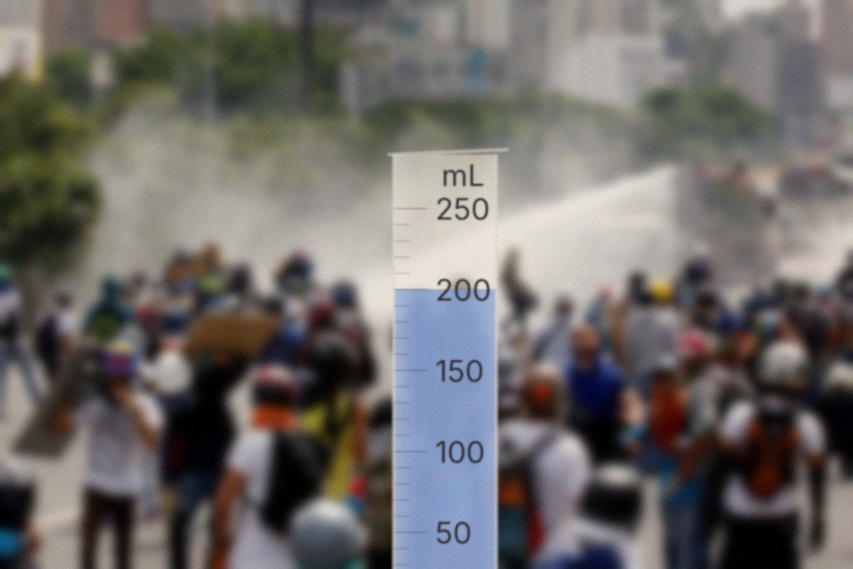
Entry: 200 mL
